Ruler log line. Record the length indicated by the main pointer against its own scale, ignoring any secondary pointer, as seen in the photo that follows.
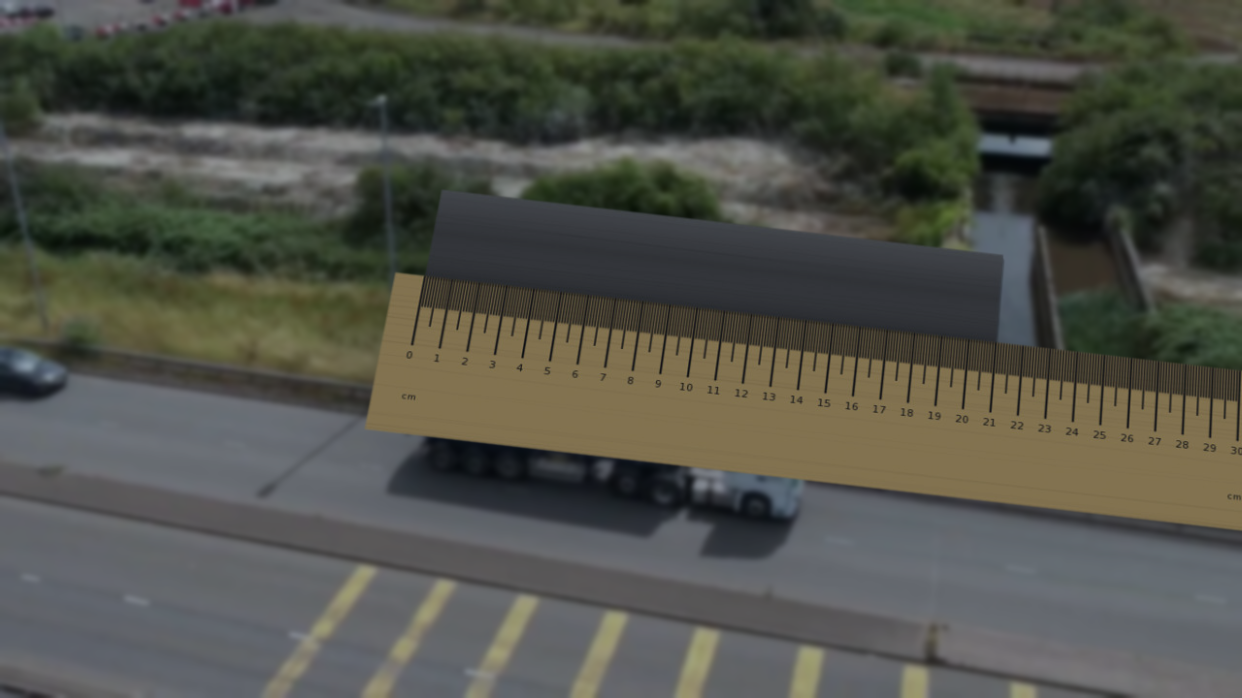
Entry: 21 cm
